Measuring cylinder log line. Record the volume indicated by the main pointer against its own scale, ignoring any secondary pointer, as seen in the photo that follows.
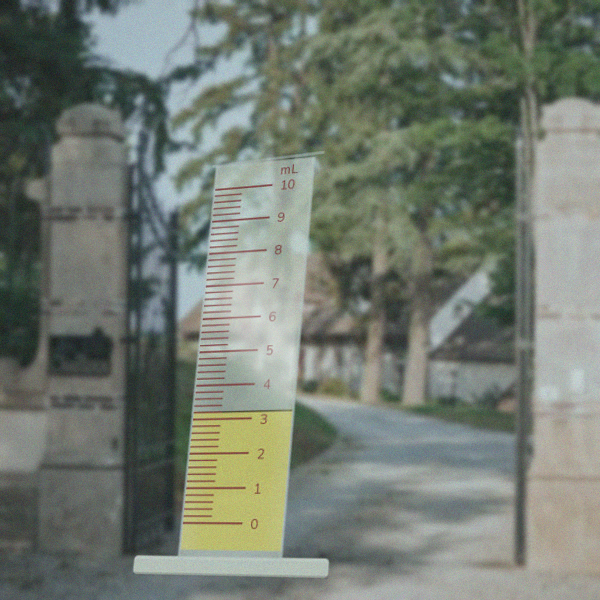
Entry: 3.2 mL
